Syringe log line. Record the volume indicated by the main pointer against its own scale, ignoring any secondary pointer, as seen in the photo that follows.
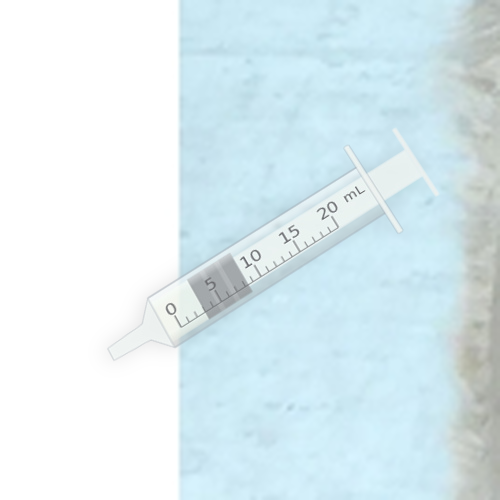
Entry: 3 mL
